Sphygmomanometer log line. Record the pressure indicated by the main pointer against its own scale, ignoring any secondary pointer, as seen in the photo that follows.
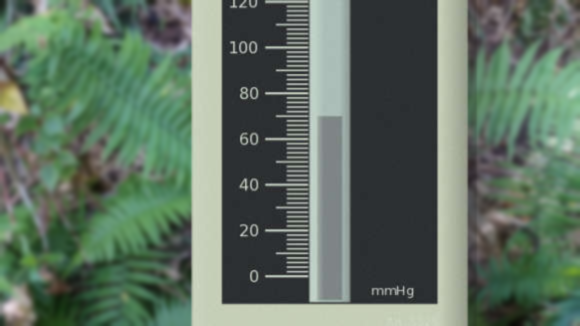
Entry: 70 mmHg
